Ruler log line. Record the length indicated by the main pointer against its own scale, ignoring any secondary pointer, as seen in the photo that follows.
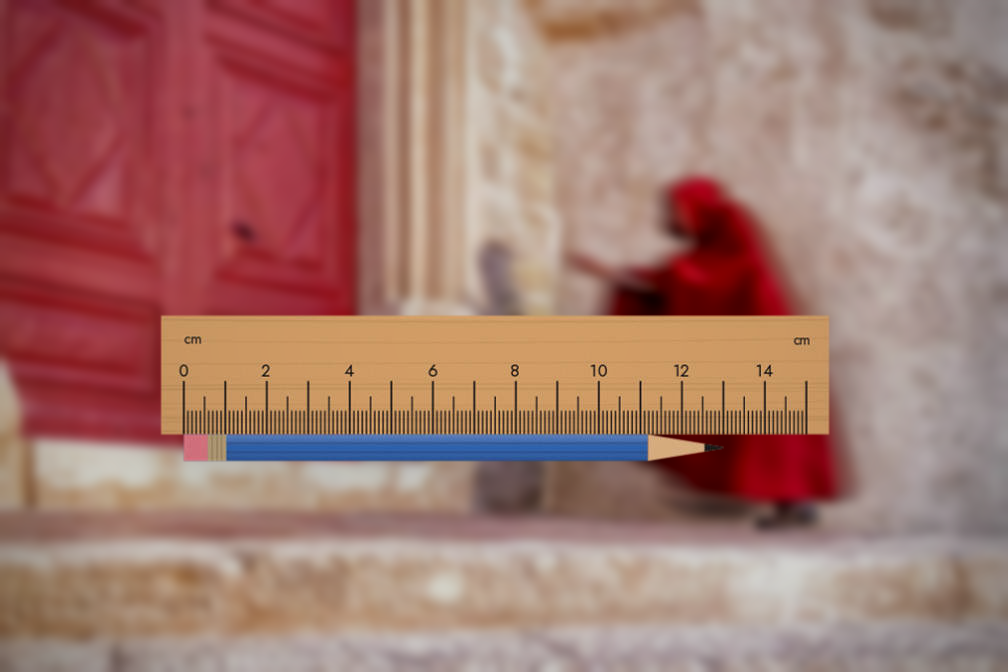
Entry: 13 cm
